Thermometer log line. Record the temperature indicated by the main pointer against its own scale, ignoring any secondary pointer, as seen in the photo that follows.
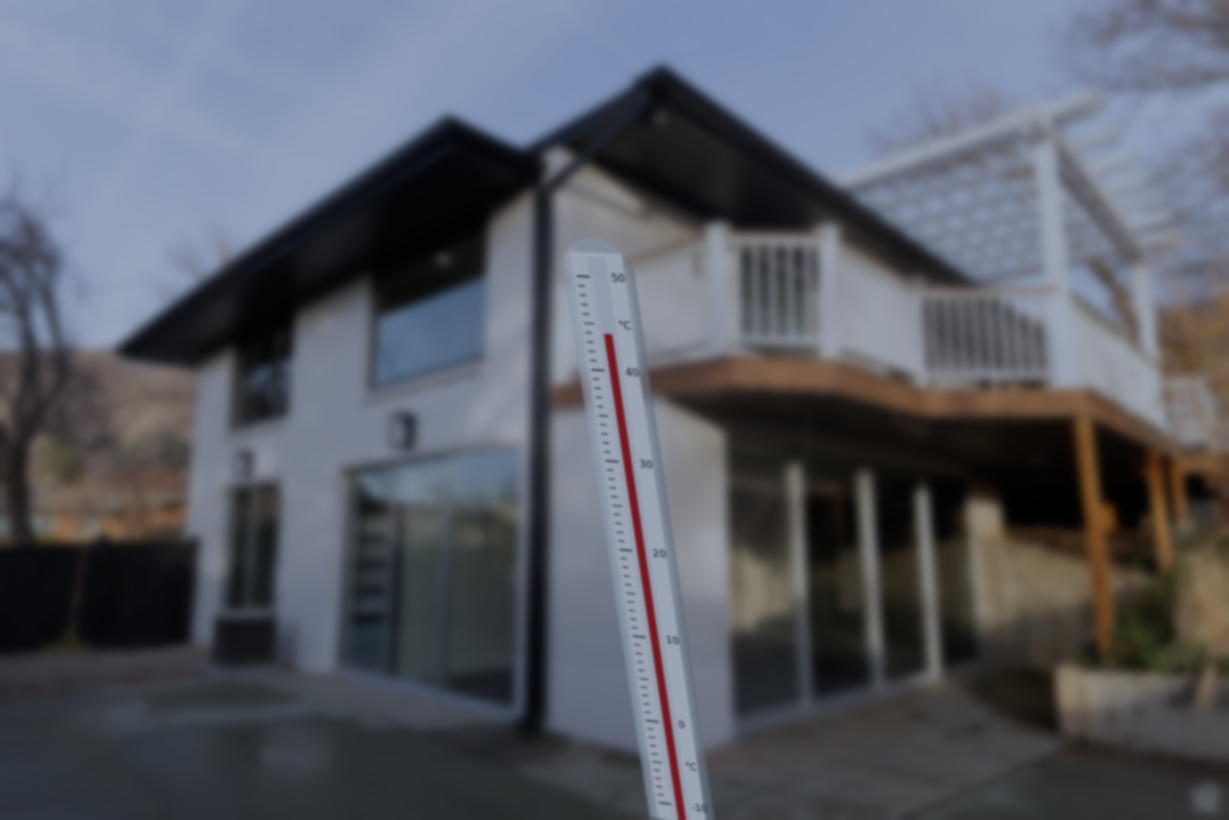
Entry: 44 °C
